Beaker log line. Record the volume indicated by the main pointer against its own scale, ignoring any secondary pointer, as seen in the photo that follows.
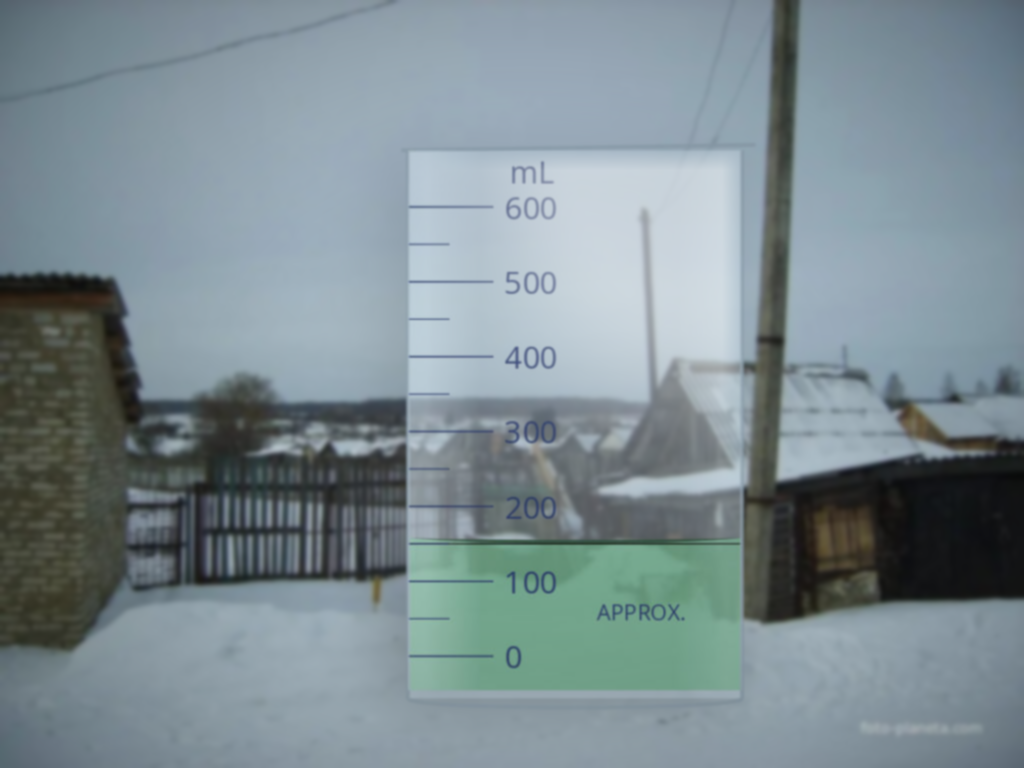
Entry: 150 mL
